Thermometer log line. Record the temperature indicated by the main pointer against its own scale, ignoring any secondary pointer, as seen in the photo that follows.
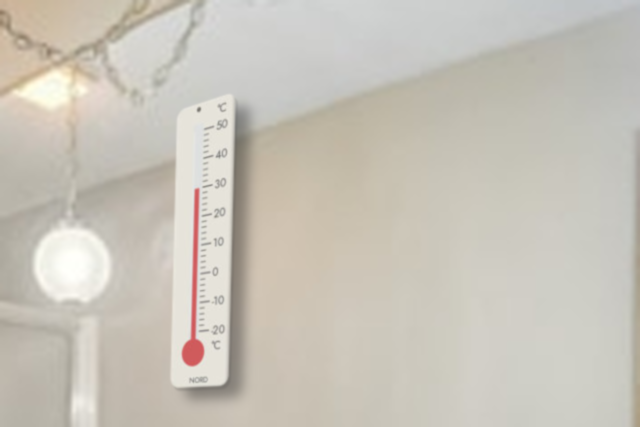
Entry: 30 °C
